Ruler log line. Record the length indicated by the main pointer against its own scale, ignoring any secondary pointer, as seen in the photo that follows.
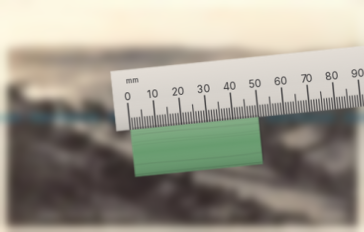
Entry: 50 mm
